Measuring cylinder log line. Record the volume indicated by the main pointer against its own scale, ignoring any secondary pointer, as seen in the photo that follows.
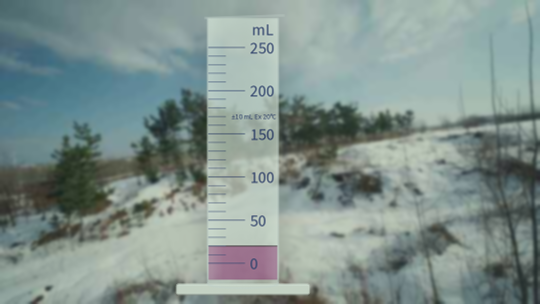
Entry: 20 mL
